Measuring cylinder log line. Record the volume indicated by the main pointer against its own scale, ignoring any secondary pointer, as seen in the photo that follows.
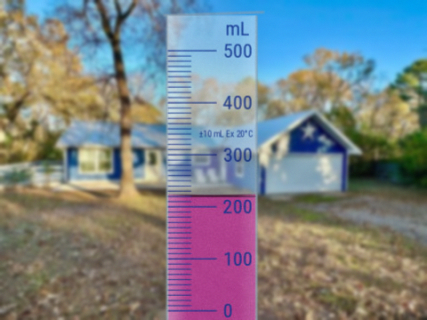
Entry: 220 mL
